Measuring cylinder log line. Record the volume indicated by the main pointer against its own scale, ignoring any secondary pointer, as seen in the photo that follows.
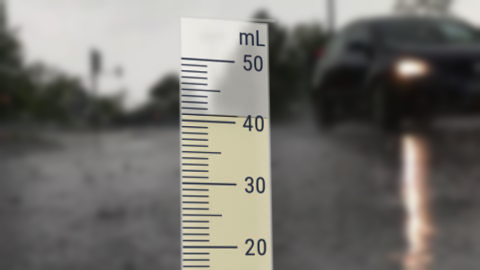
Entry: 41 mL
